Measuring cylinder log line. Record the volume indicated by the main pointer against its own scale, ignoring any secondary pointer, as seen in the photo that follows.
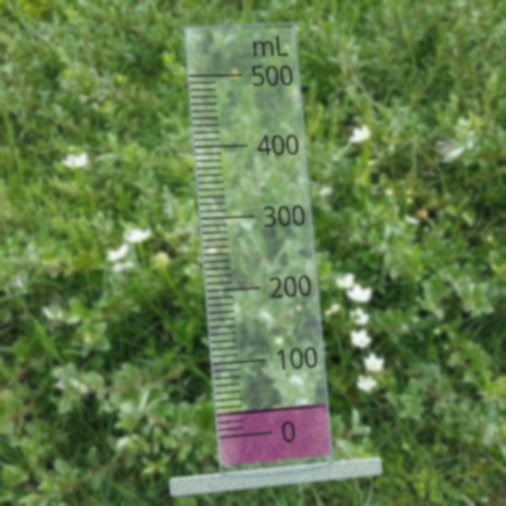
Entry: 30 mL
